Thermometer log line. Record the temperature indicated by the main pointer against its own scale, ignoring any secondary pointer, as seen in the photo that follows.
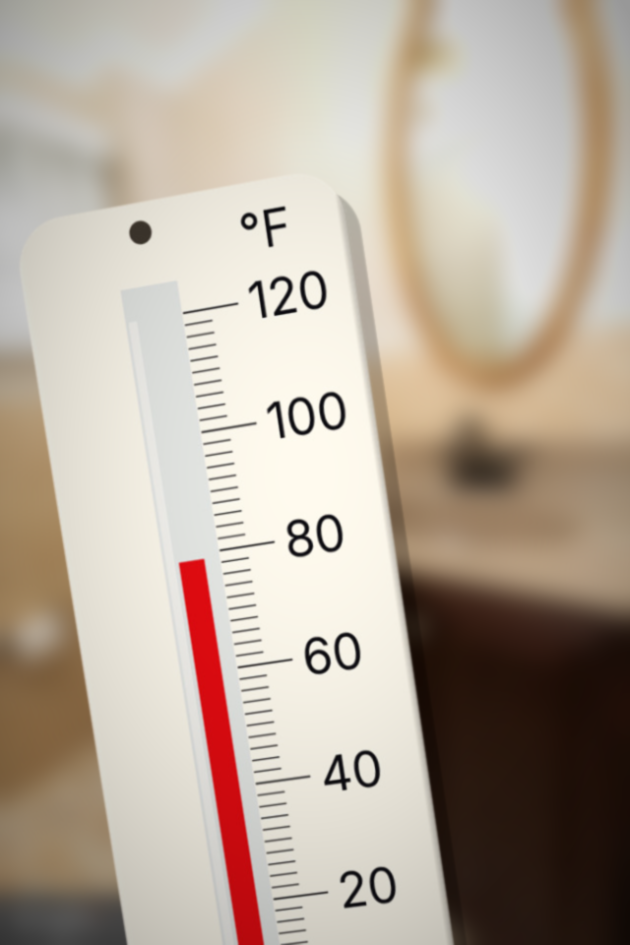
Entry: 79 °F
